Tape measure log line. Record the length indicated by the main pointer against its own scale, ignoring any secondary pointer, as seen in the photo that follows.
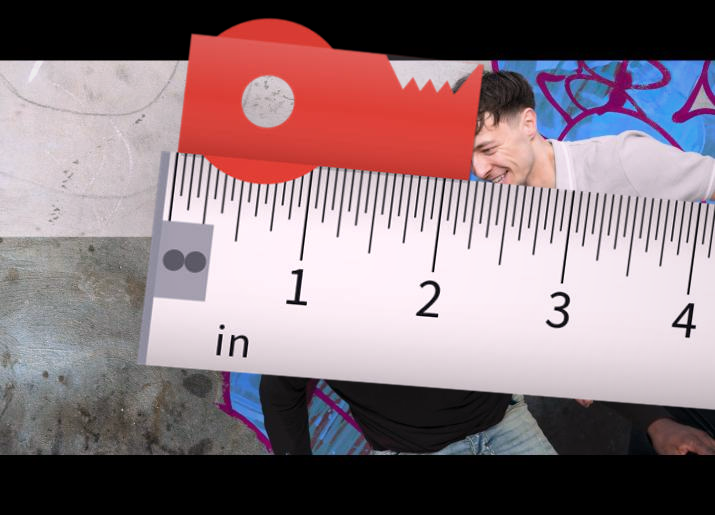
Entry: 2.1875 in
